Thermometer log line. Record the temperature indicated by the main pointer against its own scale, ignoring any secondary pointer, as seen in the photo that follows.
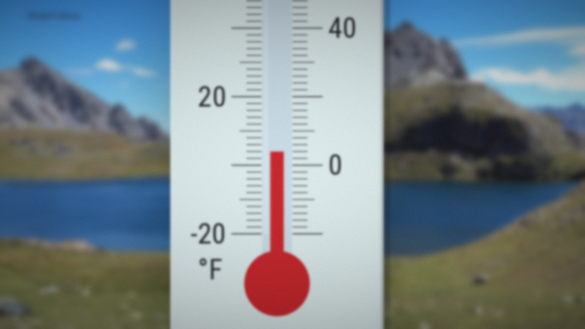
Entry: 4 °F
